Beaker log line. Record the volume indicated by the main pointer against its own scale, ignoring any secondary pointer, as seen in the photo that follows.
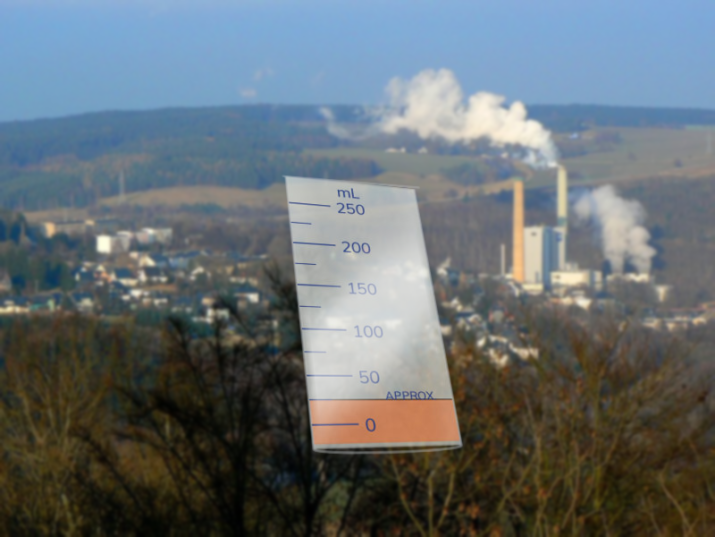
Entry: 25 mL
